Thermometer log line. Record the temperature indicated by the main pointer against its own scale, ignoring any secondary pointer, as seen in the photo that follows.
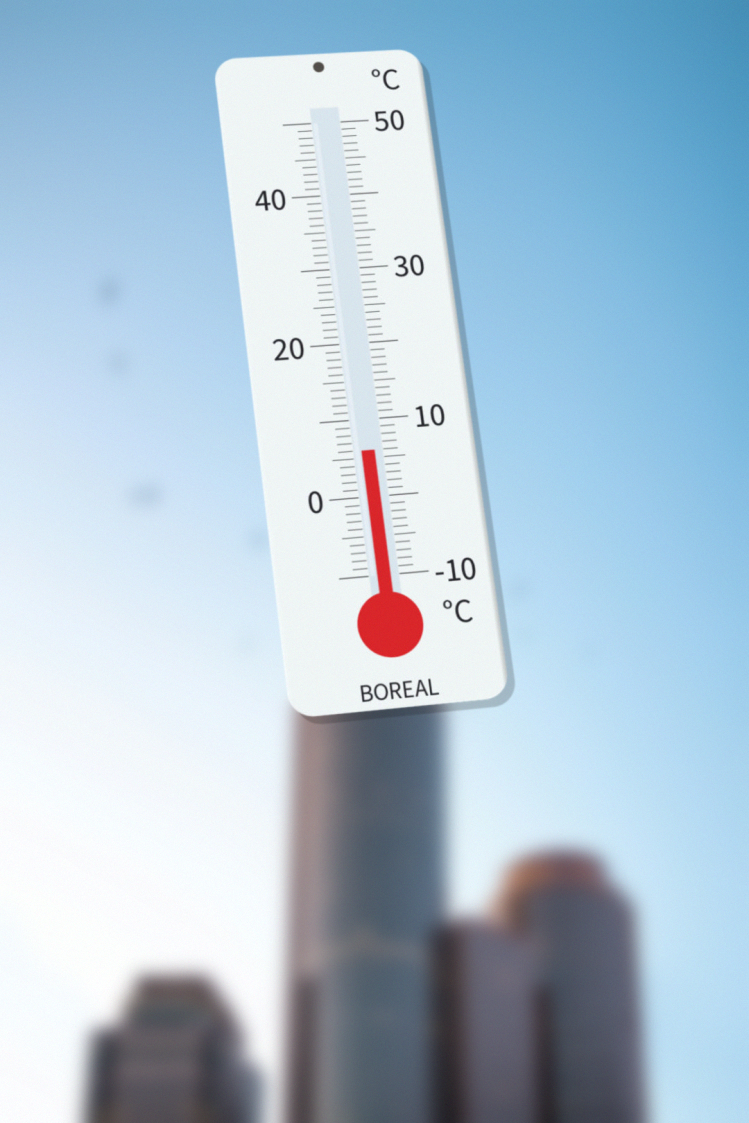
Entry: 6 °C
